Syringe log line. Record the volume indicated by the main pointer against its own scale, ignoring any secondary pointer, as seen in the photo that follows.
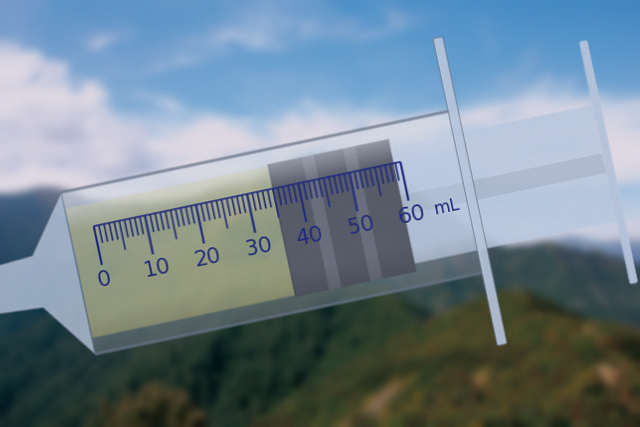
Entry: 35 mL
